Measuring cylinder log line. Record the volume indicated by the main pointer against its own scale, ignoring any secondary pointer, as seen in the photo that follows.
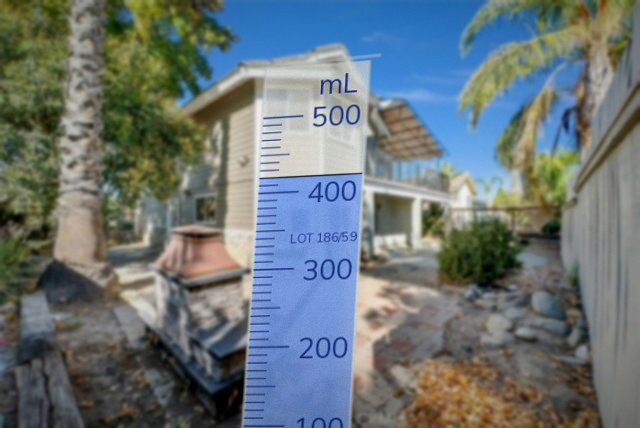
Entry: 420 mL
